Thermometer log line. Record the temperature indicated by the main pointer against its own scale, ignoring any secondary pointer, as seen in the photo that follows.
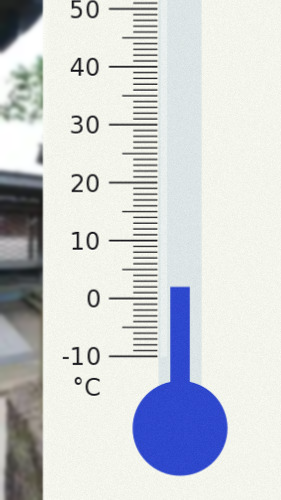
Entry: 2 °C
